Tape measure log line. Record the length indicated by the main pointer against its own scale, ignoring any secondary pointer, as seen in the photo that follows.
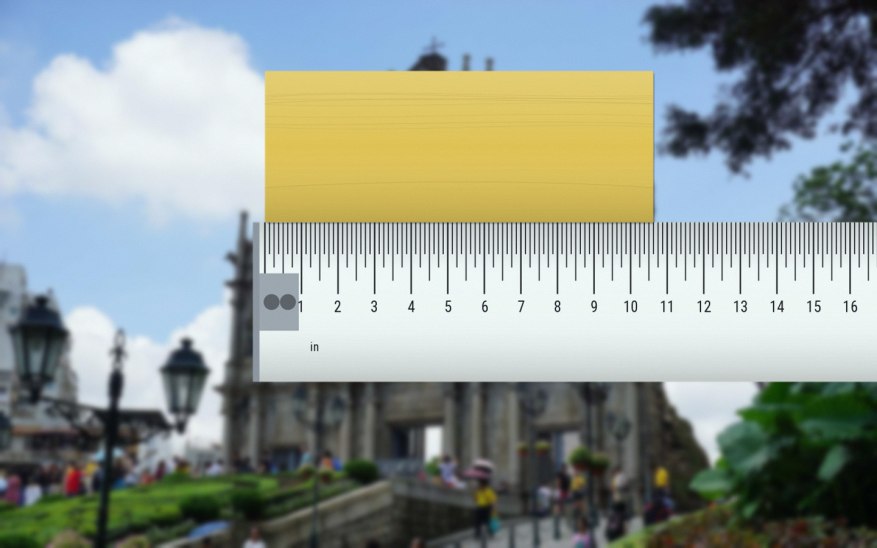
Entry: 10.625 in
